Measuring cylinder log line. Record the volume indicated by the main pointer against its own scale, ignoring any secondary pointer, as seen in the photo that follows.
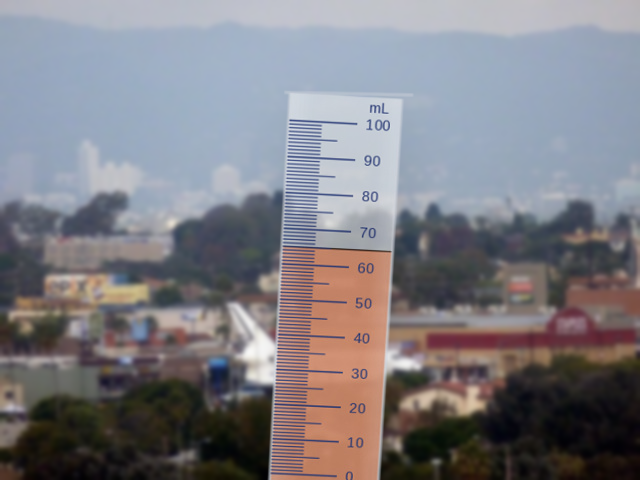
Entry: 65 mL
